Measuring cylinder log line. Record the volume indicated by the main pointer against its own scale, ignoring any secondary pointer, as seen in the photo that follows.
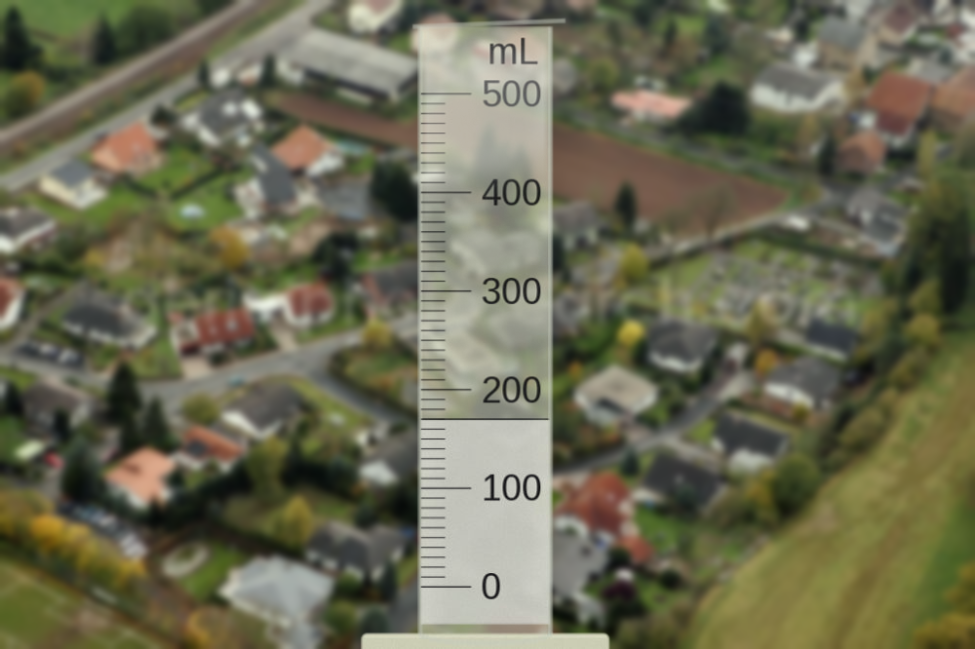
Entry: 170 mL
